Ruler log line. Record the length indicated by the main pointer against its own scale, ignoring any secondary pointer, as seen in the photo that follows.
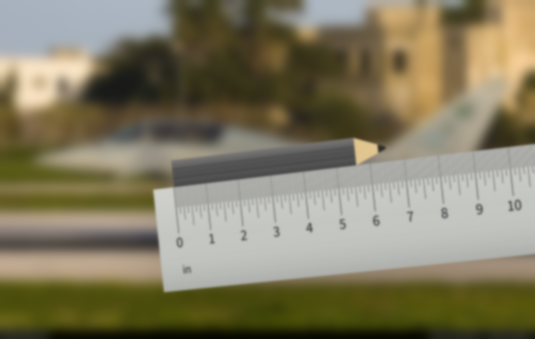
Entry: 6.5 in
